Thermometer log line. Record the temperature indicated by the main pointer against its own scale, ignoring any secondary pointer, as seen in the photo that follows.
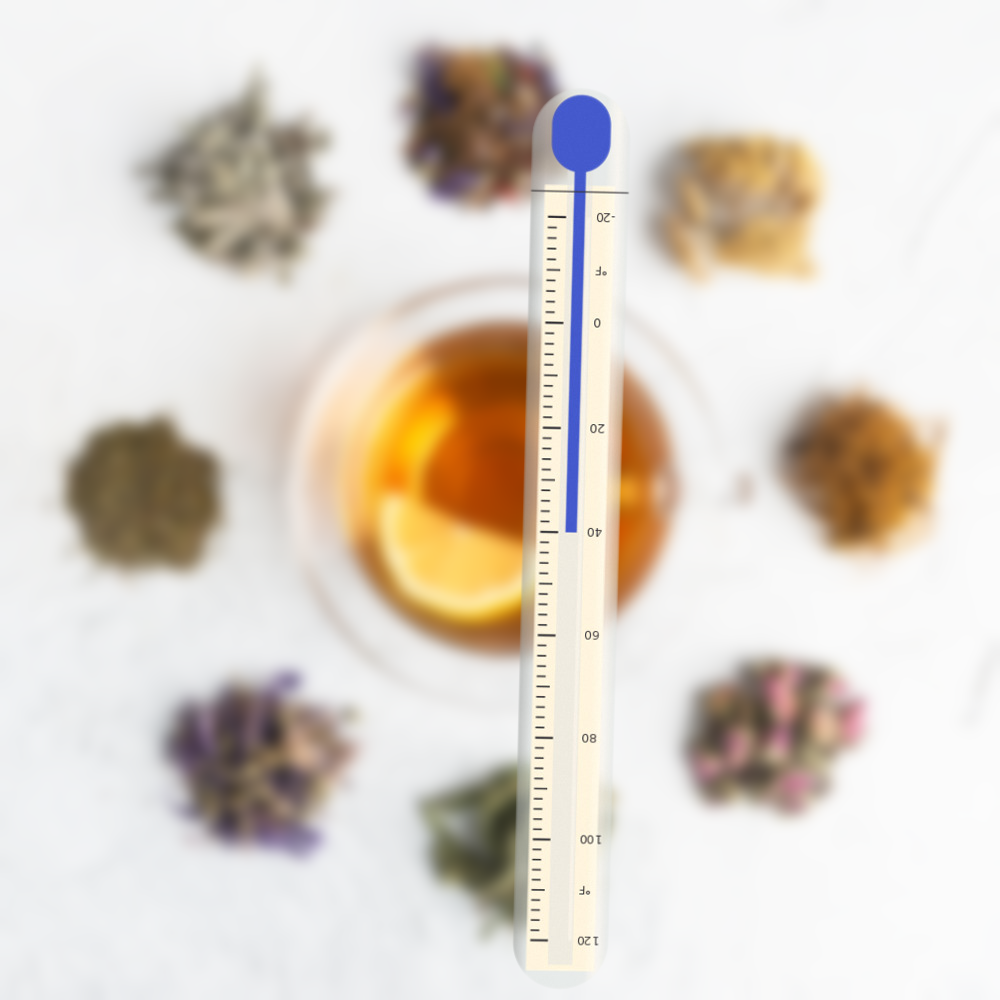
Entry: 40 °F
